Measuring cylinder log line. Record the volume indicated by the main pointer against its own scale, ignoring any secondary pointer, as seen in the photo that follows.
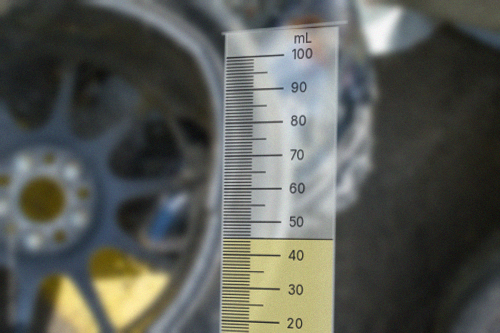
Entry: 45 mL
